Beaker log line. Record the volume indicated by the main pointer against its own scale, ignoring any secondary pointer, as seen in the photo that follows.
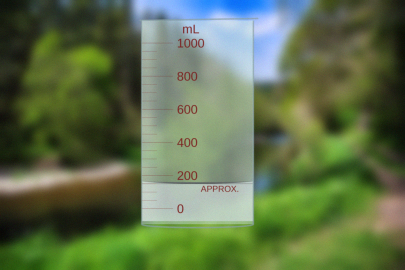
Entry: 150 mL
